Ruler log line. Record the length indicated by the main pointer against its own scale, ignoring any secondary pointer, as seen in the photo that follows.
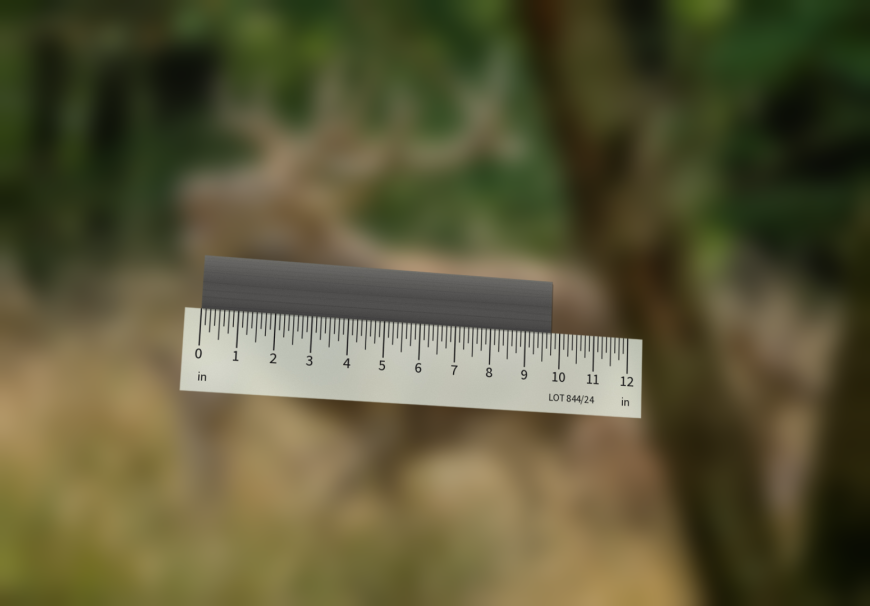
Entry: 9.75 in
